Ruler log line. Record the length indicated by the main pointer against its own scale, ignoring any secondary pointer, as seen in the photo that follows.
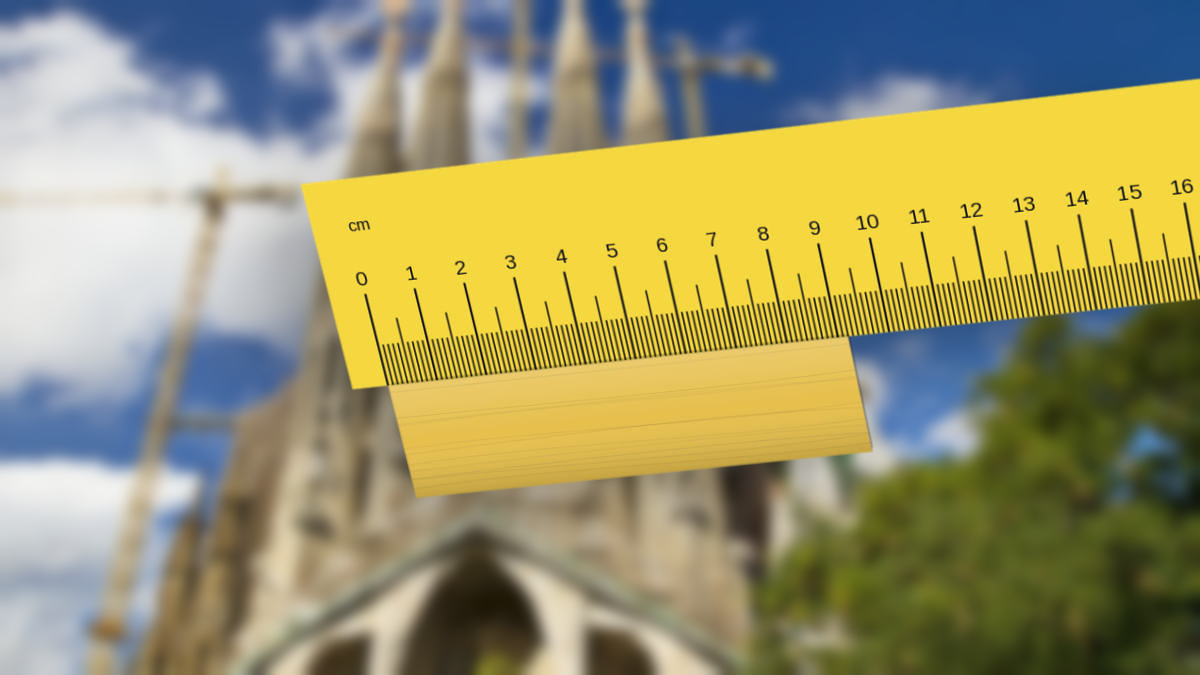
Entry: 9.2 cm
